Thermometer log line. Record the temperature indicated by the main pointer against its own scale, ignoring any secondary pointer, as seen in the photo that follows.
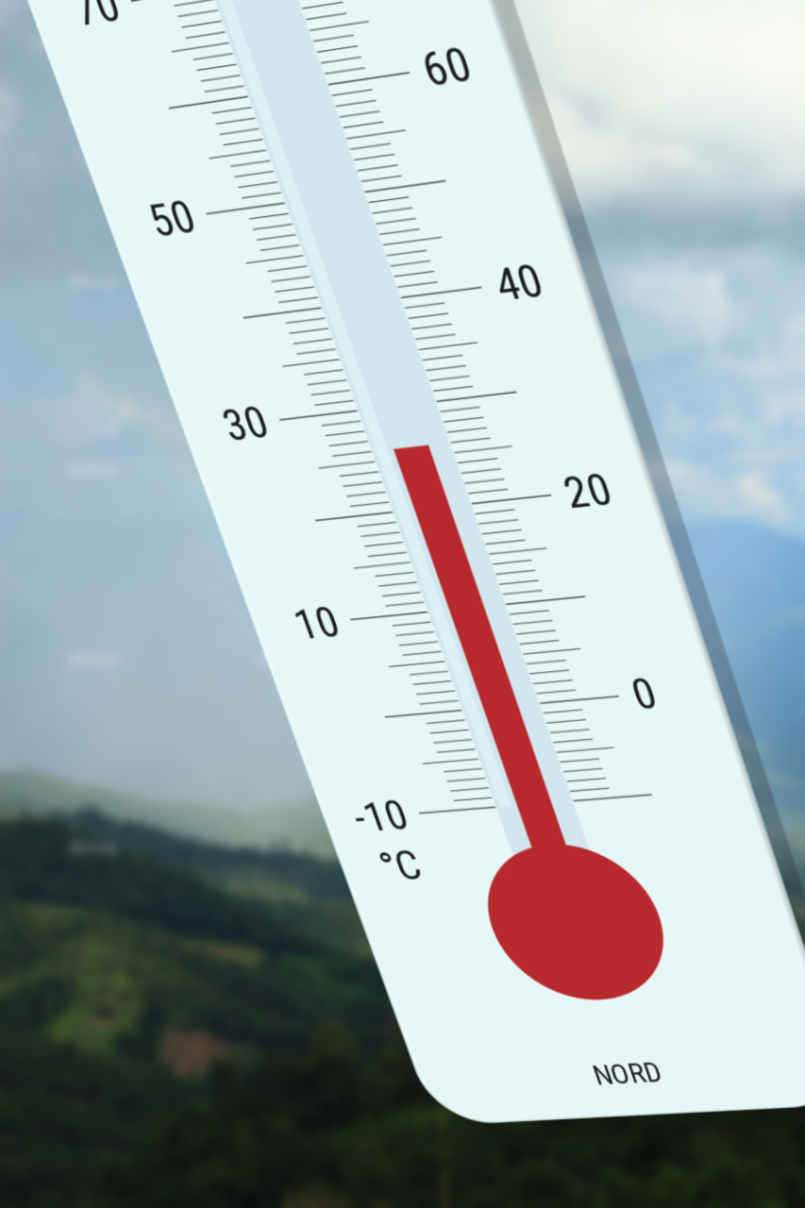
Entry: 26 °C
